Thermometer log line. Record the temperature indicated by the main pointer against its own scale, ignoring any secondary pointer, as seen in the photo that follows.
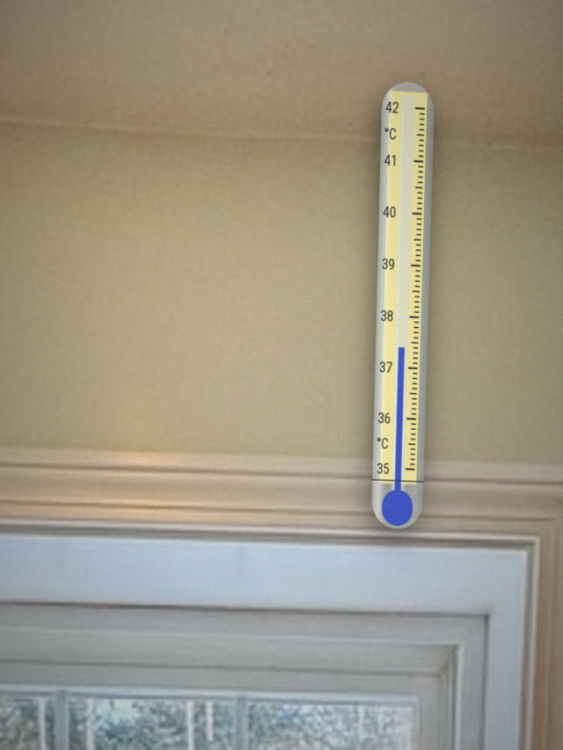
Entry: 37.4 °C
